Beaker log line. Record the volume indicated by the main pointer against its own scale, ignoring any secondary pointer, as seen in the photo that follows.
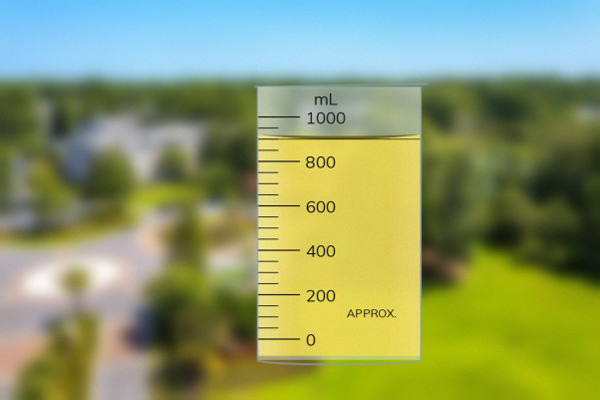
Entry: 900 mL
